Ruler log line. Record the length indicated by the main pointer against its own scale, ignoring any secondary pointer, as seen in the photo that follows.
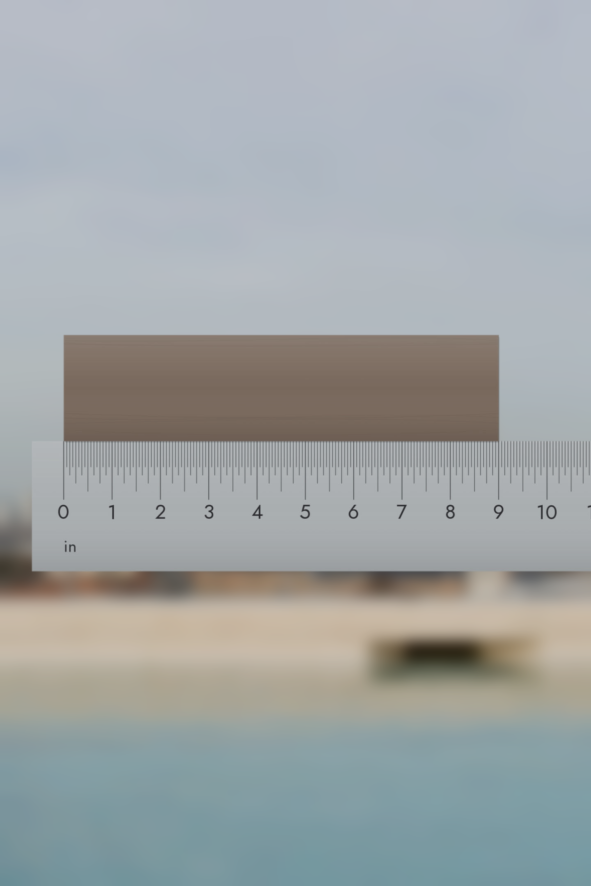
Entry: 9 in
